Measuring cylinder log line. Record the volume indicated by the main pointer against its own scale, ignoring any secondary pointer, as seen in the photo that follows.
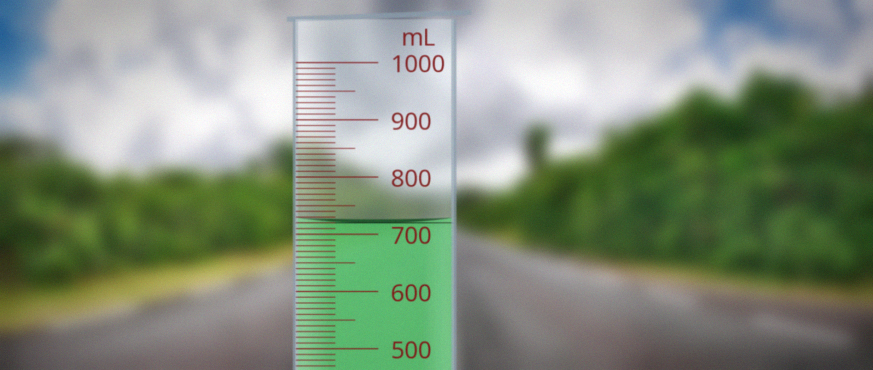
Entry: 720 mL
